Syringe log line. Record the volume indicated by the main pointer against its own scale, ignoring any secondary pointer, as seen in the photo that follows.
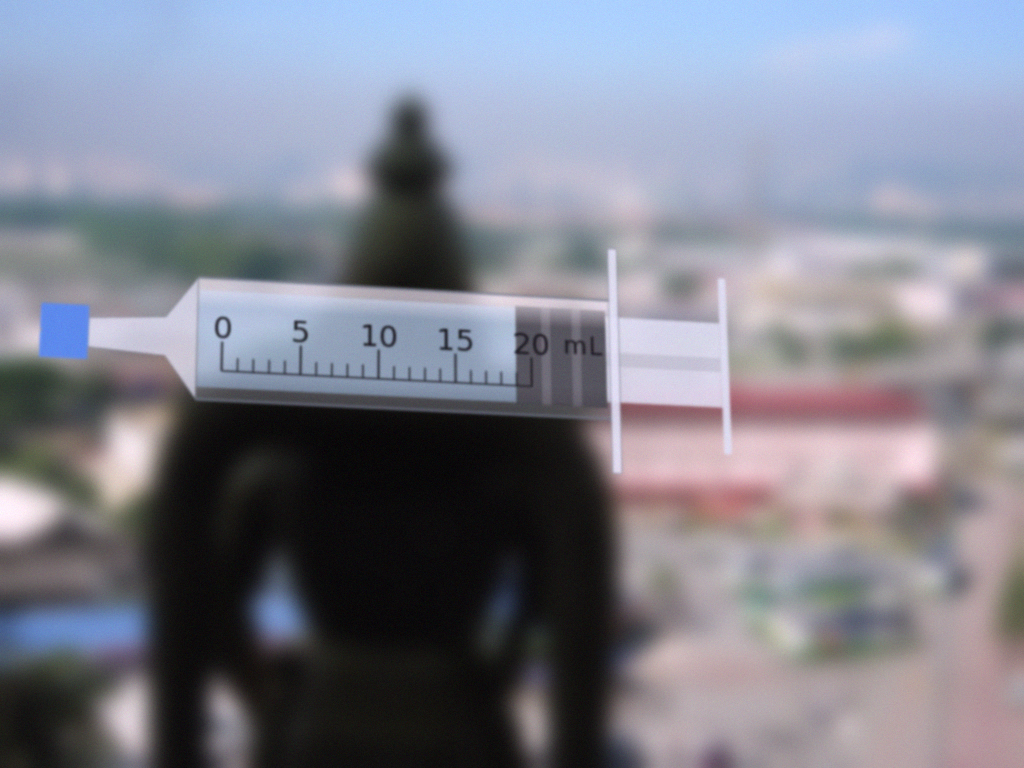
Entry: 19 mL
